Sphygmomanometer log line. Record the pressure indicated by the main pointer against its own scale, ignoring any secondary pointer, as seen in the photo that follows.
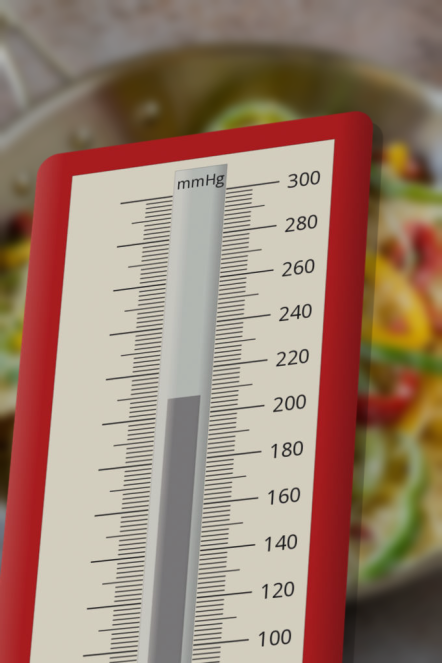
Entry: 208 mmHg
